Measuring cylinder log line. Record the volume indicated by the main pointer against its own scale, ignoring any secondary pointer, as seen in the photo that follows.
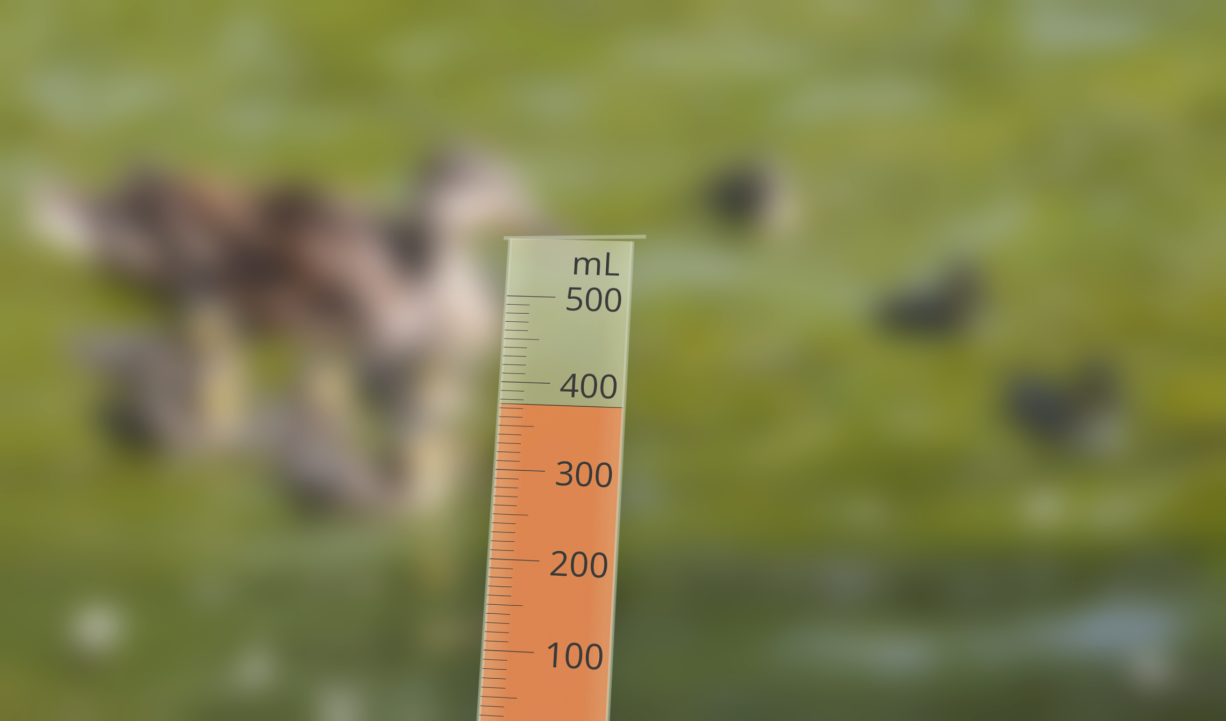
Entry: 375 mL
